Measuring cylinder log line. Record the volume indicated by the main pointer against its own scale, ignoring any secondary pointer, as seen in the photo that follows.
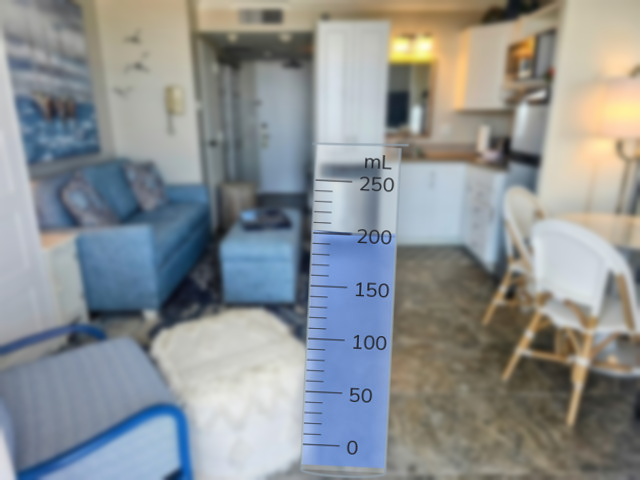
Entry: 200 mL
